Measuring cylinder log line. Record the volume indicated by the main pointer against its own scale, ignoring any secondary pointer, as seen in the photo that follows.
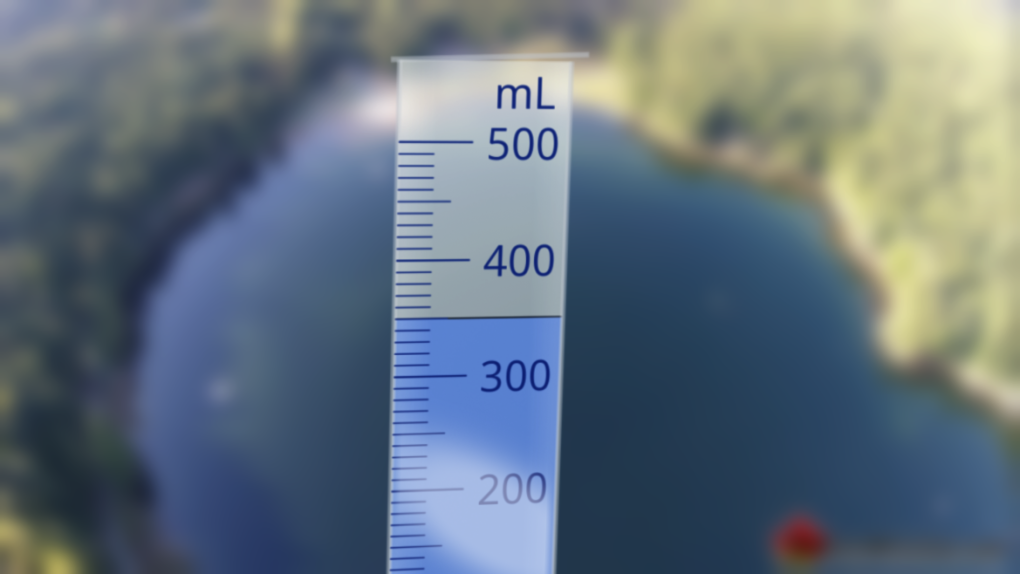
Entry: 350 mL
